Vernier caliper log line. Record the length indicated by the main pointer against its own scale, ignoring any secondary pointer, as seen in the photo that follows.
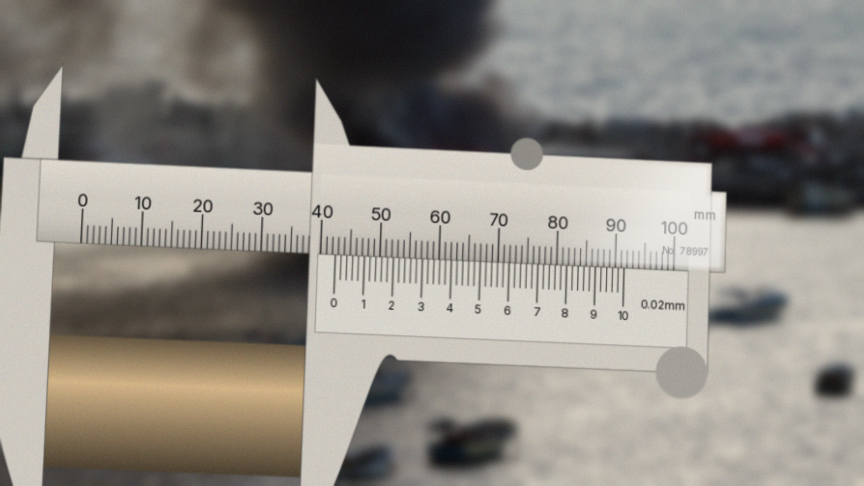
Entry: 42.5 mm
